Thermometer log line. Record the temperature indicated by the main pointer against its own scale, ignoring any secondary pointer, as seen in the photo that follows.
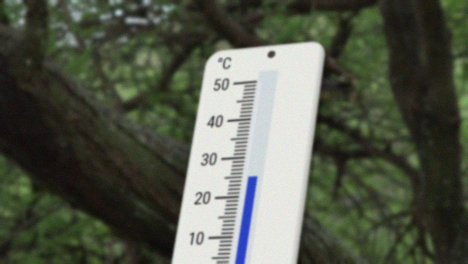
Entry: 25 °C
